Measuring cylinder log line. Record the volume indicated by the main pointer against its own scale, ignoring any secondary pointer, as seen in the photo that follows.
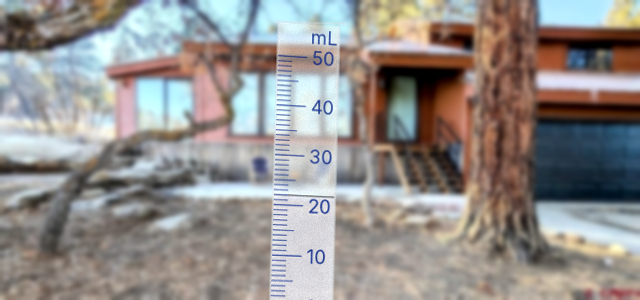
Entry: 22 mL
